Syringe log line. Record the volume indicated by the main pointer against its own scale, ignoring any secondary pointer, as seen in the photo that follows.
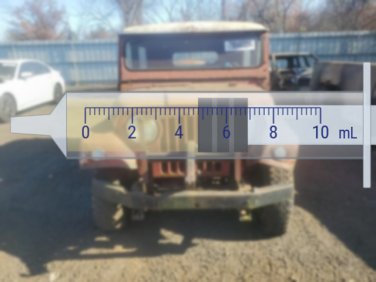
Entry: 4.8 mL
